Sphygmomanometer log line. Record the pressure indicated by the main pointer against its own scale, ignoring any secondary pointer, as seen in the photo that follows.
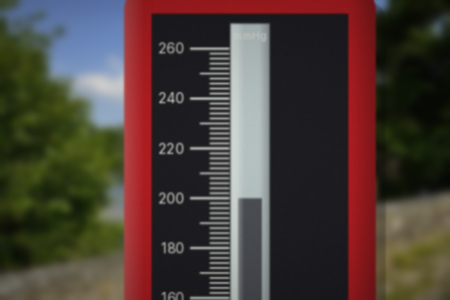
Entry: 200 mmHg
